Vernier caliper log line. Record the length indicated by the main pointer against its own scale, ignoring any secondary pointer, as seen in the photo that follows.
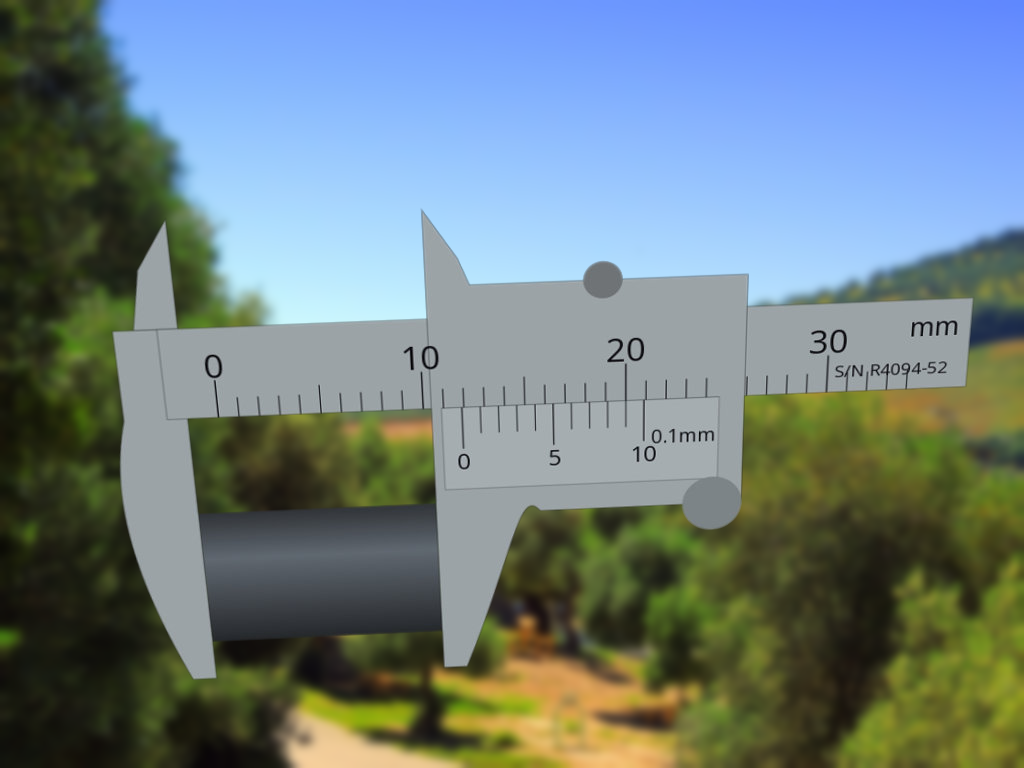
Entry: 11.9 mm
